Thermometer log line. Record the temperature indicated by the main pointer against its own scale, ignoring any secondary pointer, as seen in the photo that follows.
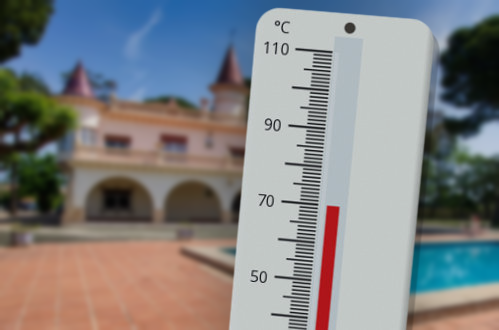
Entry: 70 °C
